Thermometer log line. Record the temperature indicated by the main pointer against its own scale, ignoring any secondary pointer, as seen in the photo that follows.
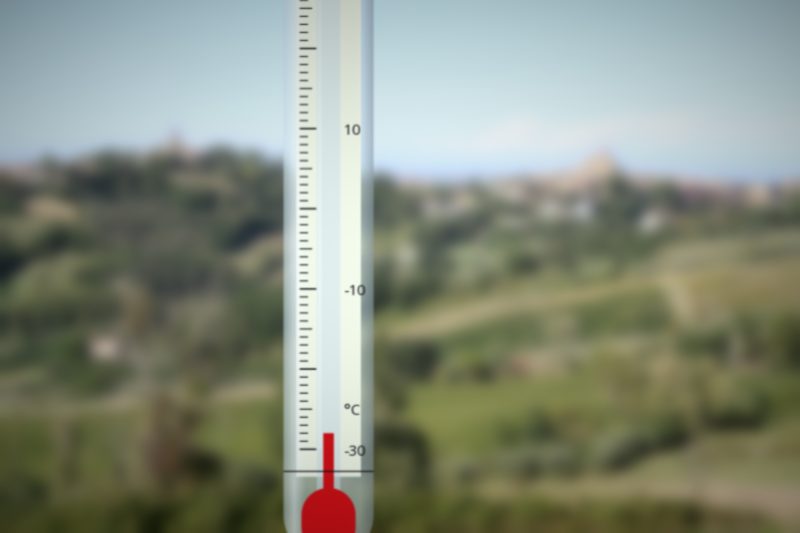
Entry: -28 °C
